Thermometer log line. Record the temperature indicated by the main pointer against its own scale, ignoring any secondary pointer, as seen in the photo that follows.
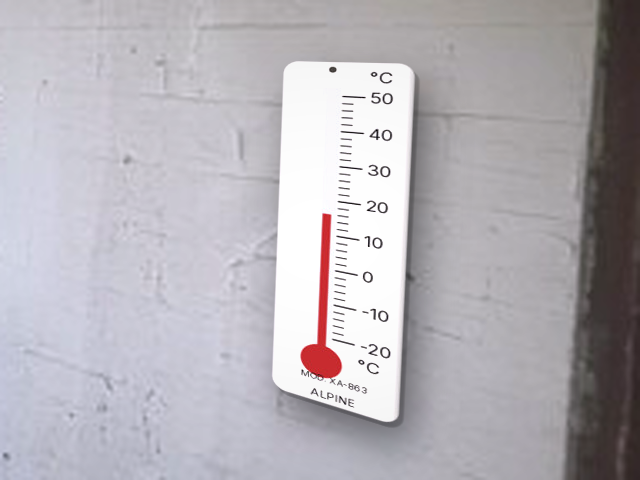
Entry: 16 °C
